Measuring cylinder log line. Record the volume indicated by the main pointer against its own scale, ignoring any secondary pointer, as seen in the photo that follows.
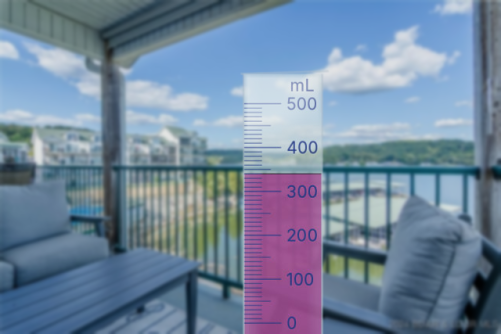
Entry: 340 mL
